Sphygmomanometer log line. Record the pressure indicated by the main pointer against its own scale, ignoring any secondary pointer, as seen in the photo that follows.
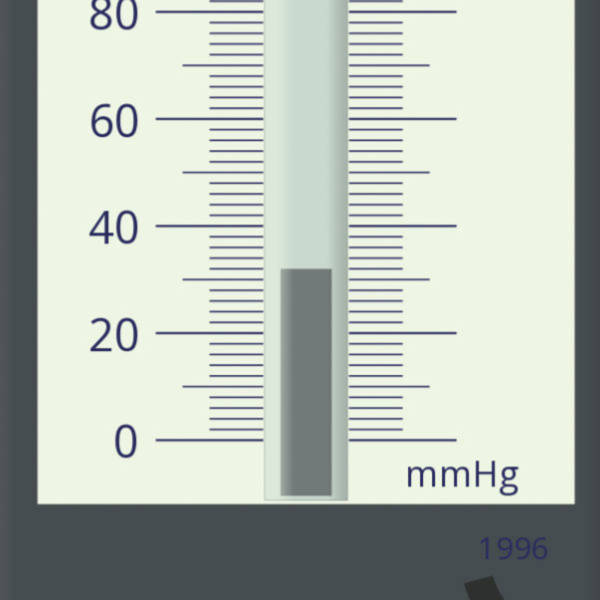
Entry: 32 mmHg
